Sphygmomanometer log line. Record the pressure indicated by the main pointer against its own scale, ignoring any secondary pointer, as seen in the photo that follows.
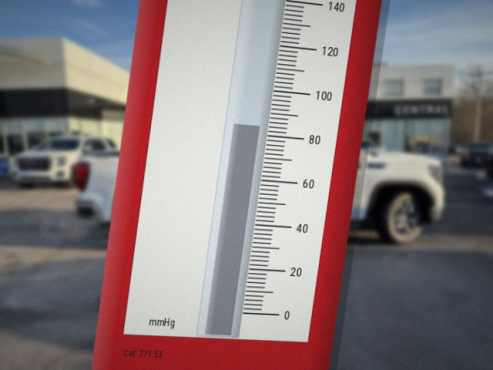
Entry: 84 mmHg
